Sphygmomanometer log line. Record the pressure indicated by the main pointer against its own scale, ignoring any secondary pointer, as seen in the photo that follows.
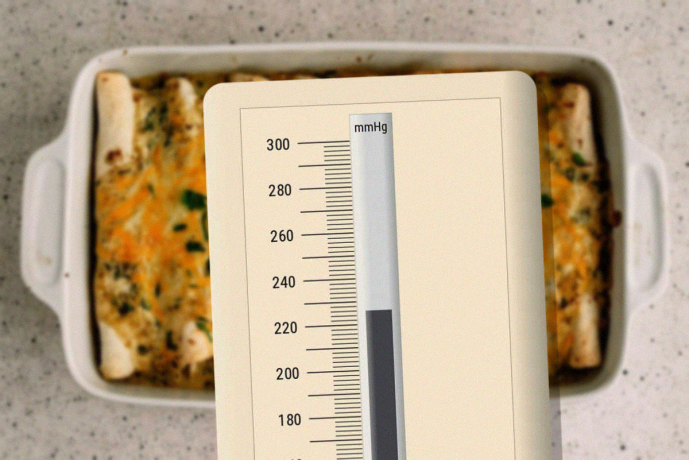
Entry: 226 mmHg
